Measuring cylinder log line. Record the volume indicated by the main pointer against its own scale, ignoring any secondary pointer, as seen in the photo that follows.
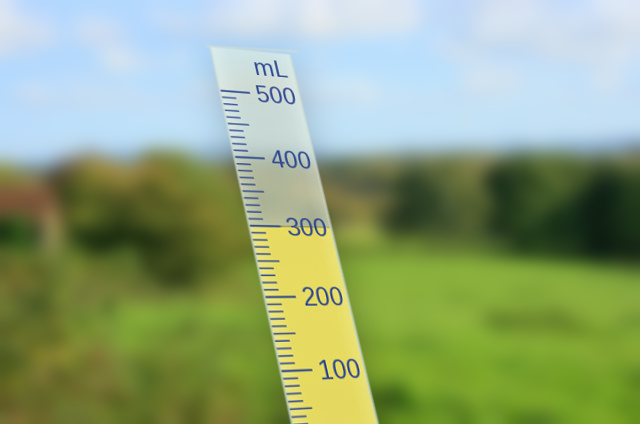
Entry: 300 mL
